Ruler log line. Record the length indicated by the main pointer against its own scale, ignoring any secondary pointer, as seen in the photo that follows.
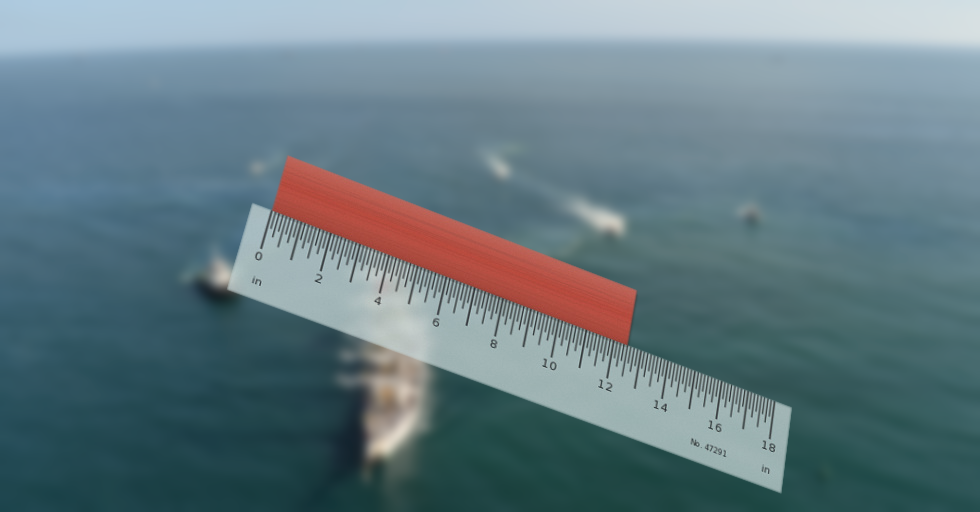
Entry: 12.5 in
